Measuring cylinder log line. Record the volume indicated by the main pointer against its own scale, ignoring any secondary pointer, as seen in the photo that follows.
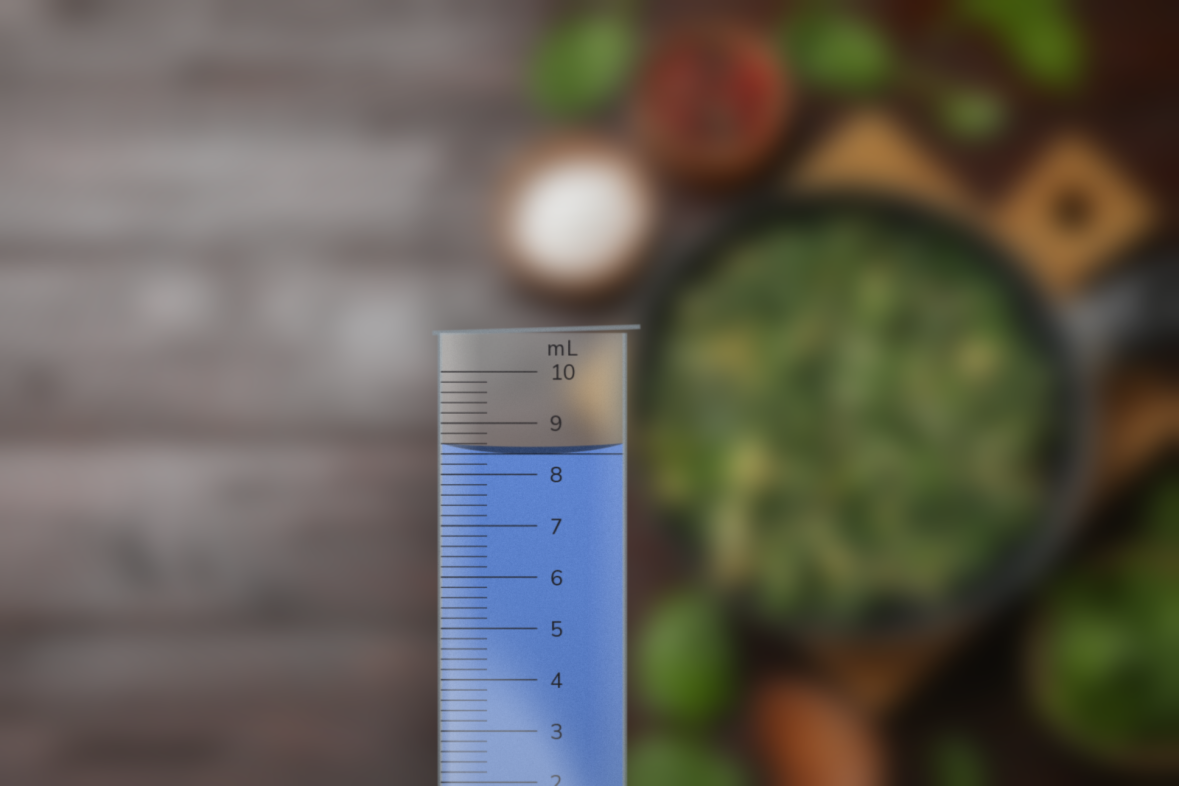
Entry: 8.4 mL
